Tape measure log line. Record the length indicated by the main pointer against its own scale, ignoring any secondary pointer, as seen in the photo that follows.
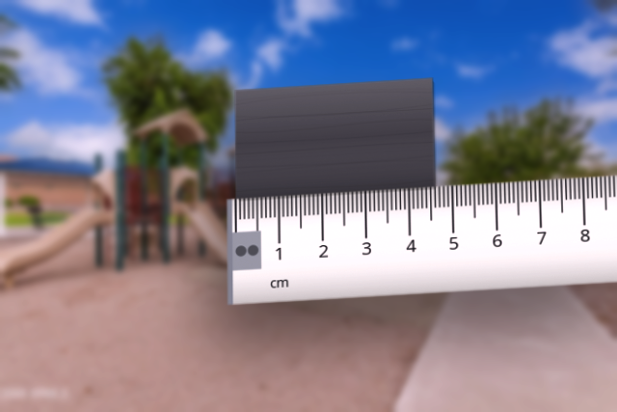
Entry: 4.6 cm
